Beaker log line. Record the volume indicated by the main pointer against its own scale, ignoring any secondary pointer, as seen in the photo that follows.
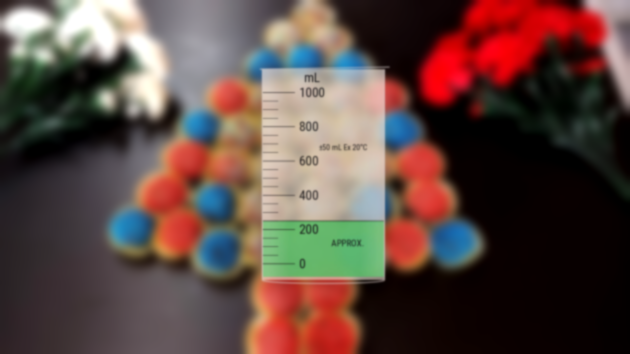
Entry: 250 mL
